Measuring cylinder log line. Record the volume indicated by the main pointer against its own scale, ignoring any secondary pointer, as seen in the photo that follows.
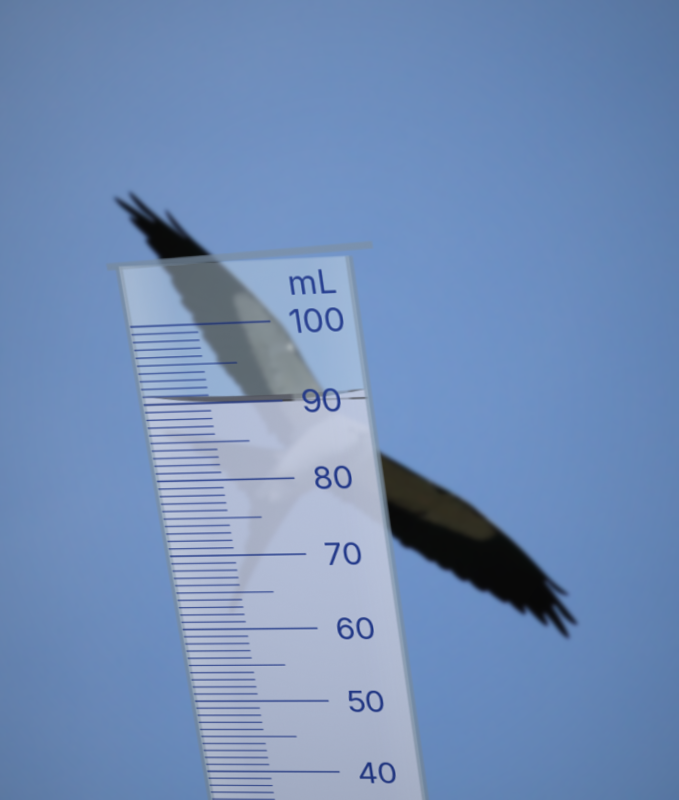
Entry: 90 mL
